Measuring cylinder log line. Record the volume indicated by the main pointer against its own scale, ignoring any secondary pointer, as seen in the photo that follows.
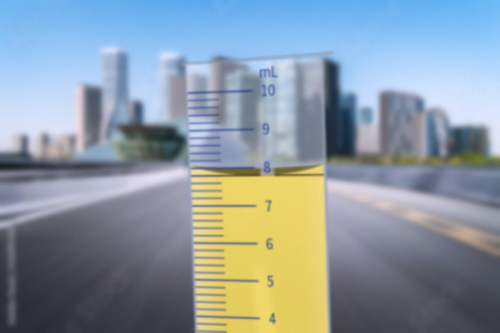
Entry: 7.8 mL
